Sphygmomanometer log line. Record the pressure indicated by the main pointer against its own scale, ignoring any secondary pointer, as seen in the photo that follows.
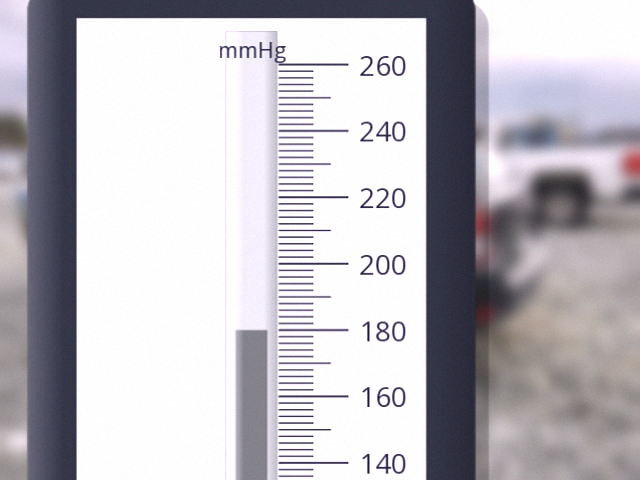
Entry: 180 mmHg
